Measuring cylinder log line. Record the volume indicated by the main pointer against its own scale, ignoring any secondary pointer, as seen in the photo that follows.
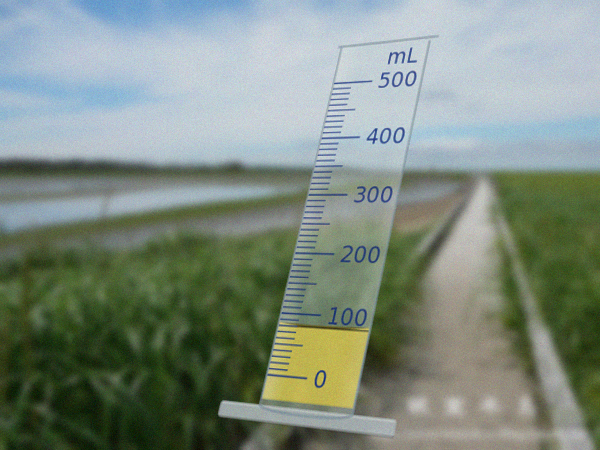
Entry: 80 mL
